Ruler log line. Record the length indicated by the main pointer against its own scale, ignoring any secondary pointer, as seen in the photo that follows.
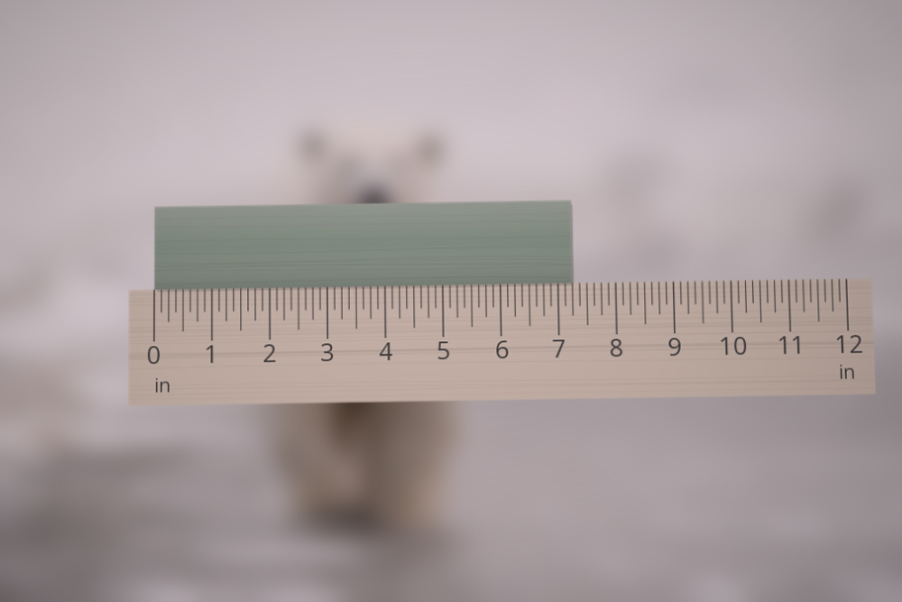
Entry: 7.25 in
